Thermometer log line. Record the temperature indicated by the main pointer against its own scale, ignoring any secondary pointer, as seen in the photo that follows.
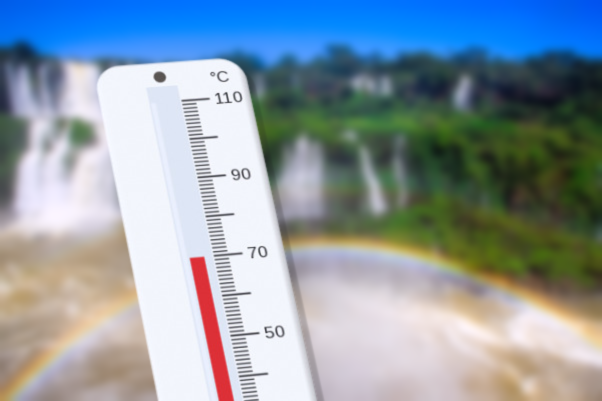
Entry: 70 °C
